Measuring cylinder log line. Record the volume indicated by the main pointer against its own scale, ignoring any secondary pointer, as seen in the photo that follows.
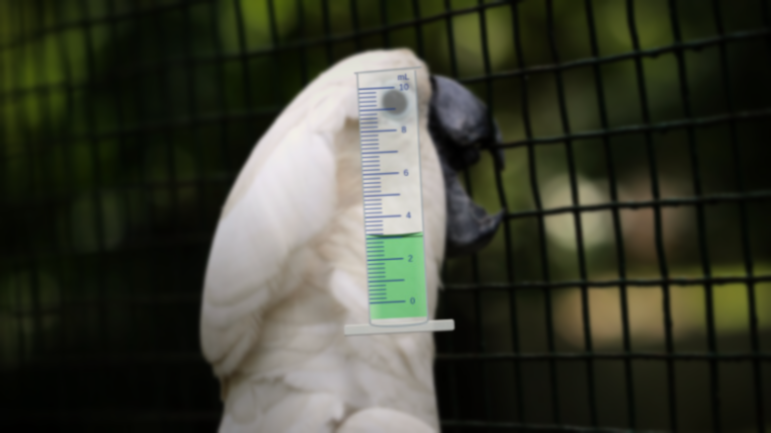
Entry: 3 mL
